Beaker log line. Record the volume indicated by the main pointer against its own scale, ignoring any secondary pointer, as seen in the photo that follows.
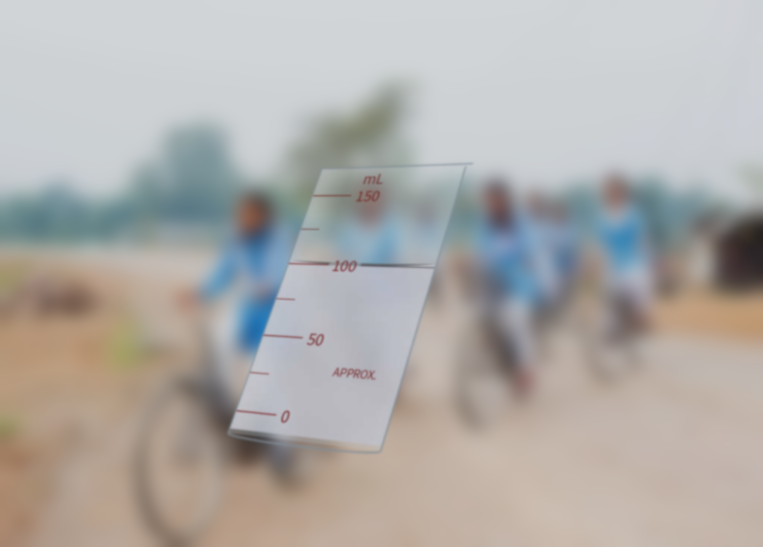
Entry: 100 mL
